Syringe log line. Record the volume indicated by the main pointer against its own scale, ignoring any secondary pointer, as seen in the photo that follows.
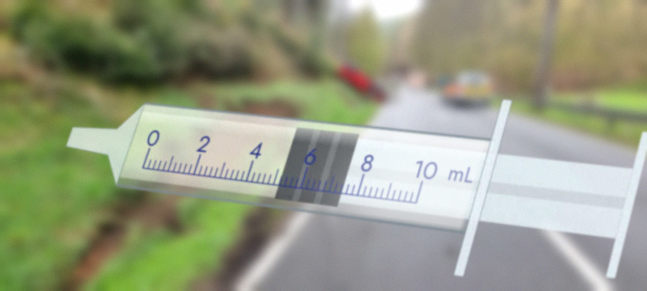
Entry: 5.2 mL
